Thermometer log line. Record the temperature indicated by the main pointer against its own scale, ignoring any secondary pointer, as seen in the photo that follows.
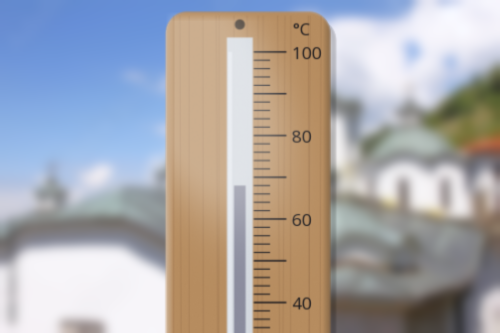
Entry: 68 °C
